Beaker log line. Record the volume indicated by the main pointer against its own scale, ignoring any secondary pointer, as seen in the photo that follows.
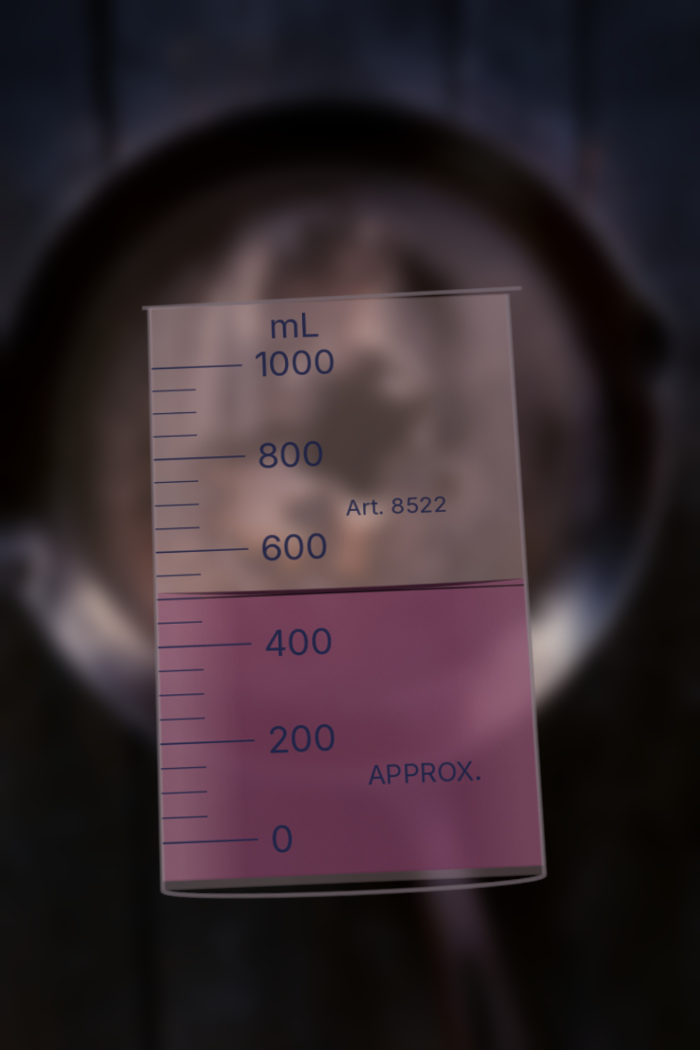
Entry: 500 mL
